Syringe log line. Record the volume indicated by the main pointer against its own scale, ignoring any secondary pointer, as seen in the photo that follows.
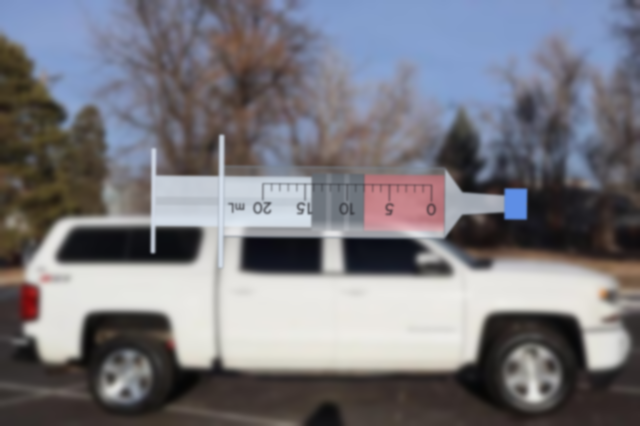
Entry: 8 mL
